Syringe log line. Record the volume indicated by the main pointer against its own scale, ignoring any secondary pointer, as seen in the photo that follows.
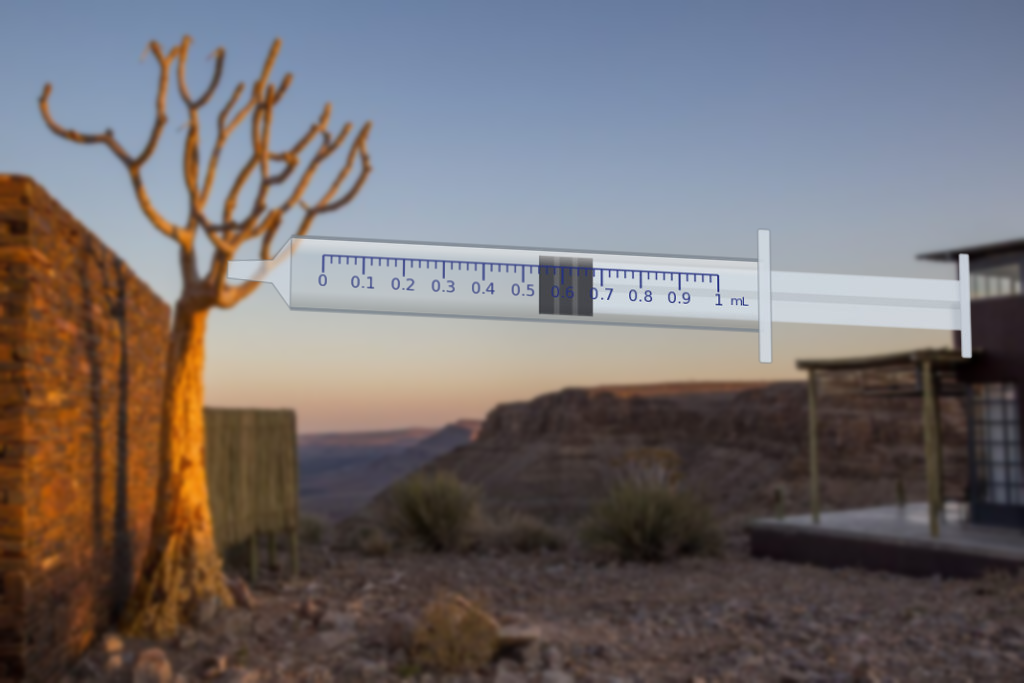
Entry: 0.54 mL
